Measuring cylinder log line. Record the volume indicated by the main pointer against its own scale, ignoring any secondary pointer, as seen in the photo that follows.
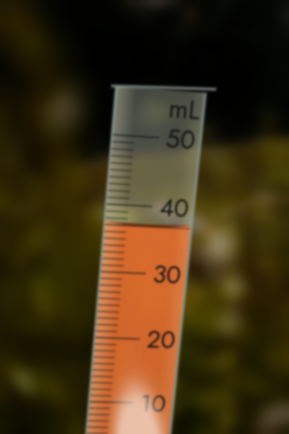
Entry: 37 mL
